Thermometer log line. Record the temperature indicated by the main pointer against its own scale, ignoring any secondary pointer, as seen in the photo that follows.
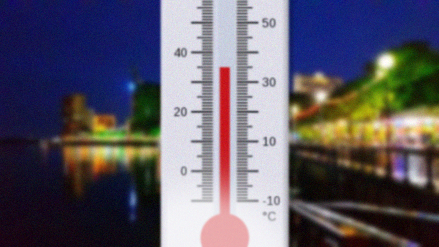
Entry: 35 °C
